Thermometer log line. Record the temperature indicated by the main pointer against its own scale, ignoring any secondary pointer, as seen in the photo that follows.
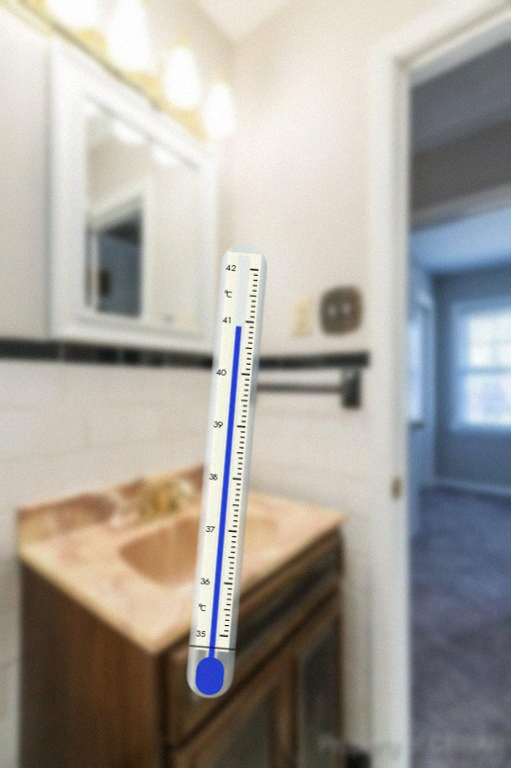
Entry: 40.9 °C
